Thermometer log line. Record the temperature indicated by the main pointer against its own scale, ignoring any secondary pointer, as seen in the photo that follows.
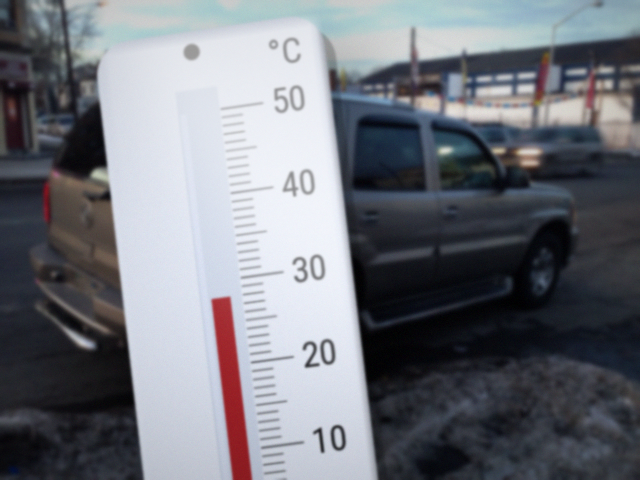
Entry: 28 °C
